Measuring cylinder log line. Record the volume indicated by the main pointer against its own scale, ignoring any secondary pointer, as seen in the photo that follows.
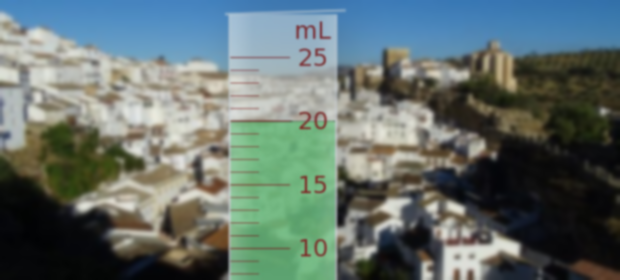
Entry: 20 mL
